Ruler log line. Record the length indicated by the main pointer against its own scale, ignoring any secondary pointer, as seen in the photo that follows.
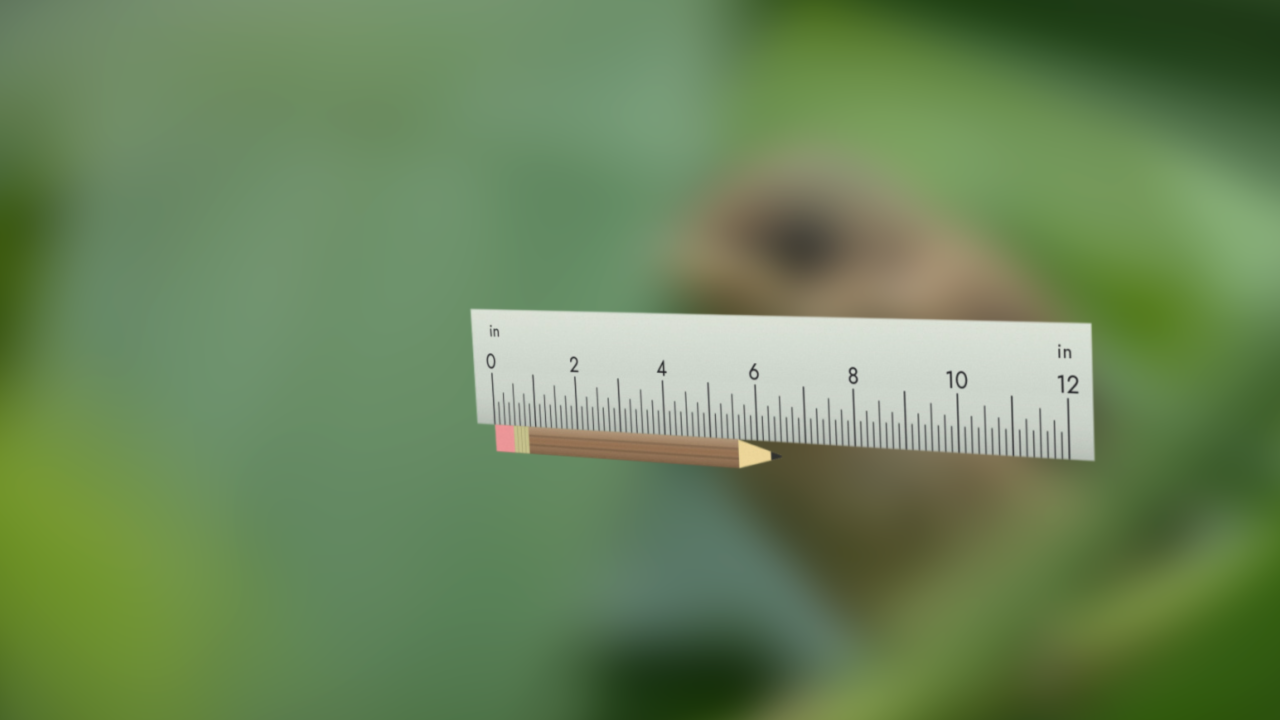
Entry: 6.5 in
